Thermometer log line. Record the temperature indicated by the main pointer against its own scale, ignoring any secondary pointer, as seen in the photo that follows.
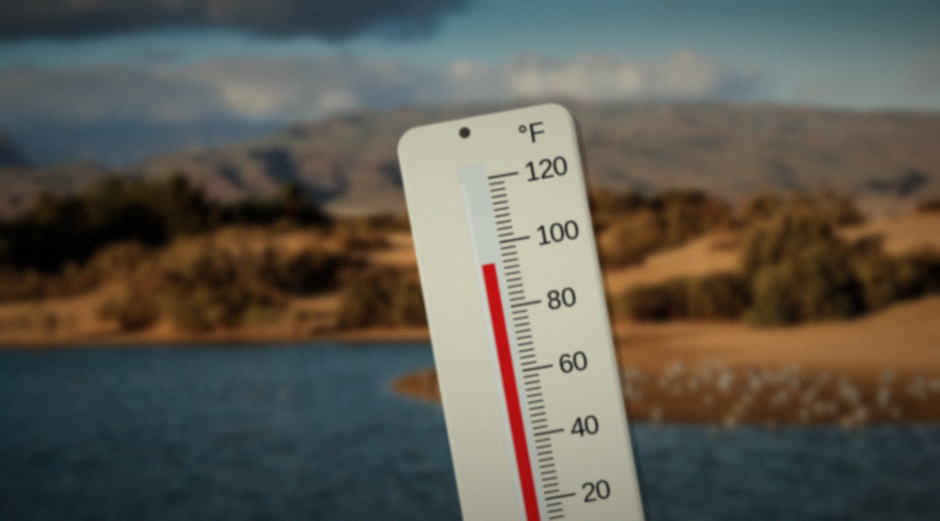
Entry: 94 °F
